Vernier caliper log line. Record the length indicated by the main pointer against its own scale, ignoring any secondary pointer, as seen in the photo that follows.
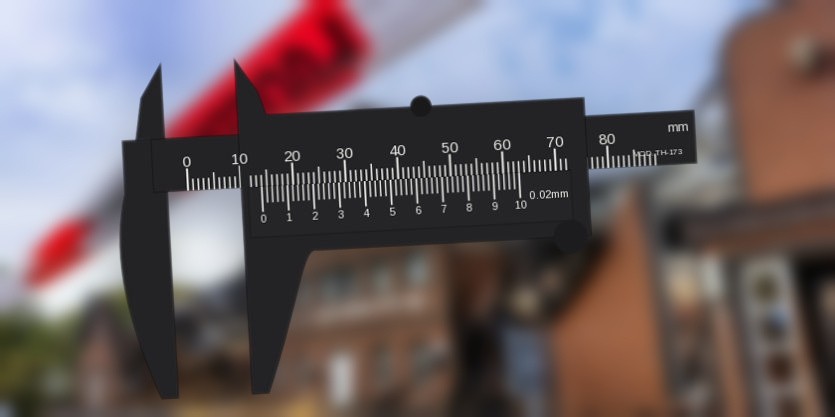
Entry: 14.0 mm
